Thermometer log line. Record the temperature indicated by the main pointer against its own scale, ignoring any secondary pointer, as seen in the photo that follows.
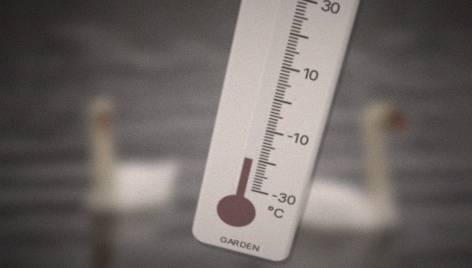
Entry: -20 °C
